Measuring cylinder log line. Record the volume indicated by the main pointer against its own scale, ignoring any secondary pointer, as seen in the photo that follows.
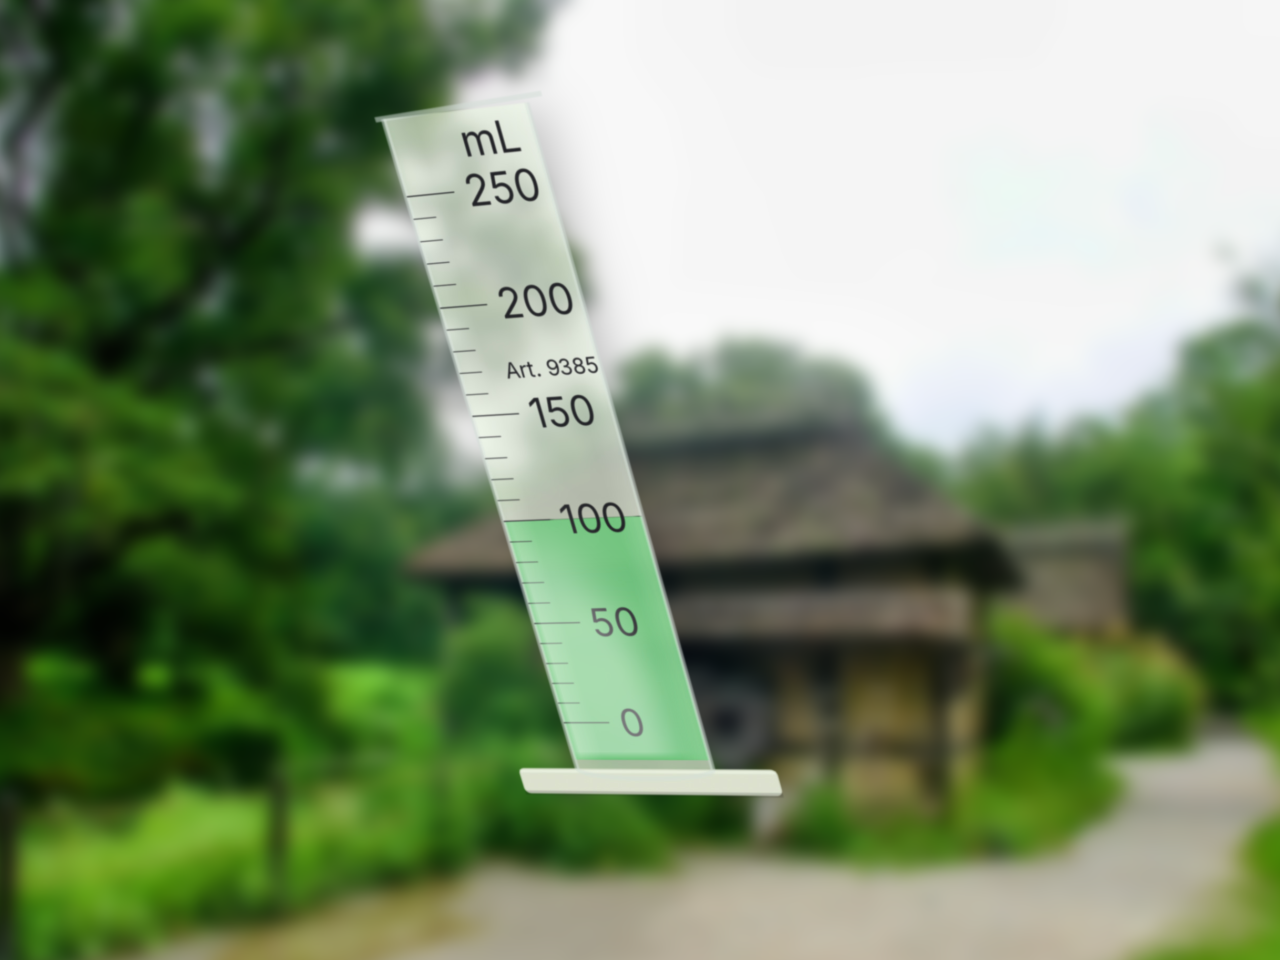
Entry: 100 mL
